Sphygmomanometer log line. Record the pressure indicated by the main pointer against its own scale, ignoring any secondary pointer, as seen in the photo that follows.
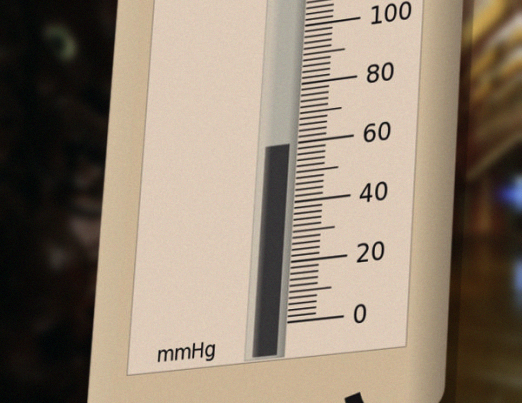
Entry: 60 mmHg
